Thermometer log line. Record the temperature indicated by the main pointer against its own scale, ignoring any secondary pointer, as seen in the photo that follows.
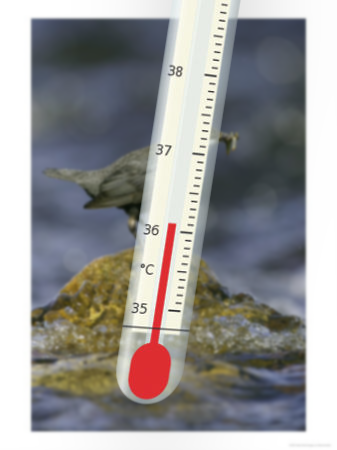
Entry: 36.1 °C
